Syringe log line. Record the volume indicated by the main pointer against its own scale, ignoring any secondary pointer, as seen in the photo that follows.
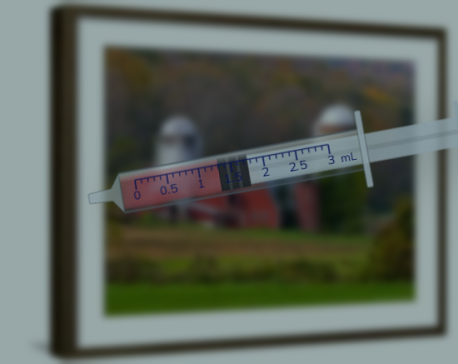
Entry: 1.3 mL
